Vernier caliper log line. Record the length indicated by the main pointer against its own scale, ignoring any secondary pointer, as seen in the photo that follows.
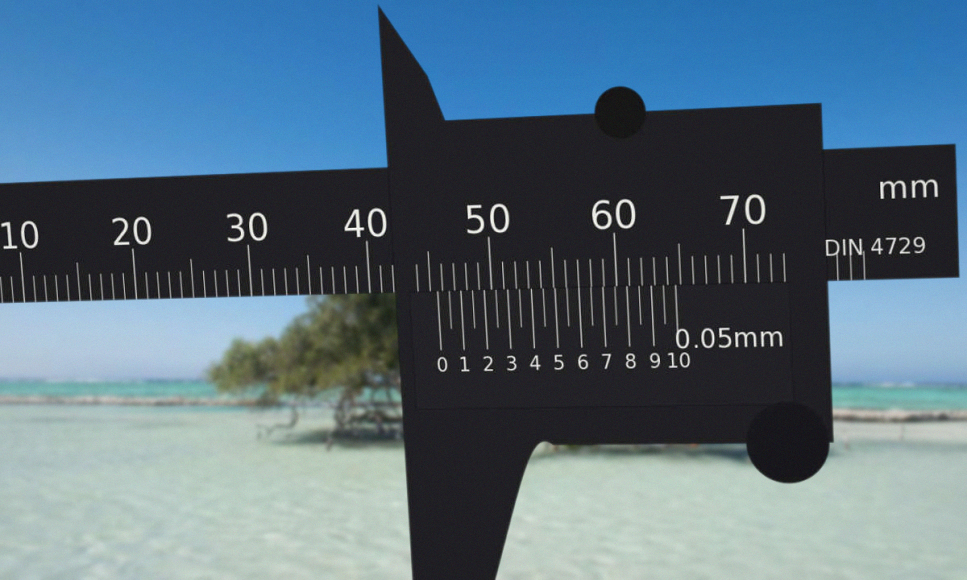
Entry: 45.6 mm
